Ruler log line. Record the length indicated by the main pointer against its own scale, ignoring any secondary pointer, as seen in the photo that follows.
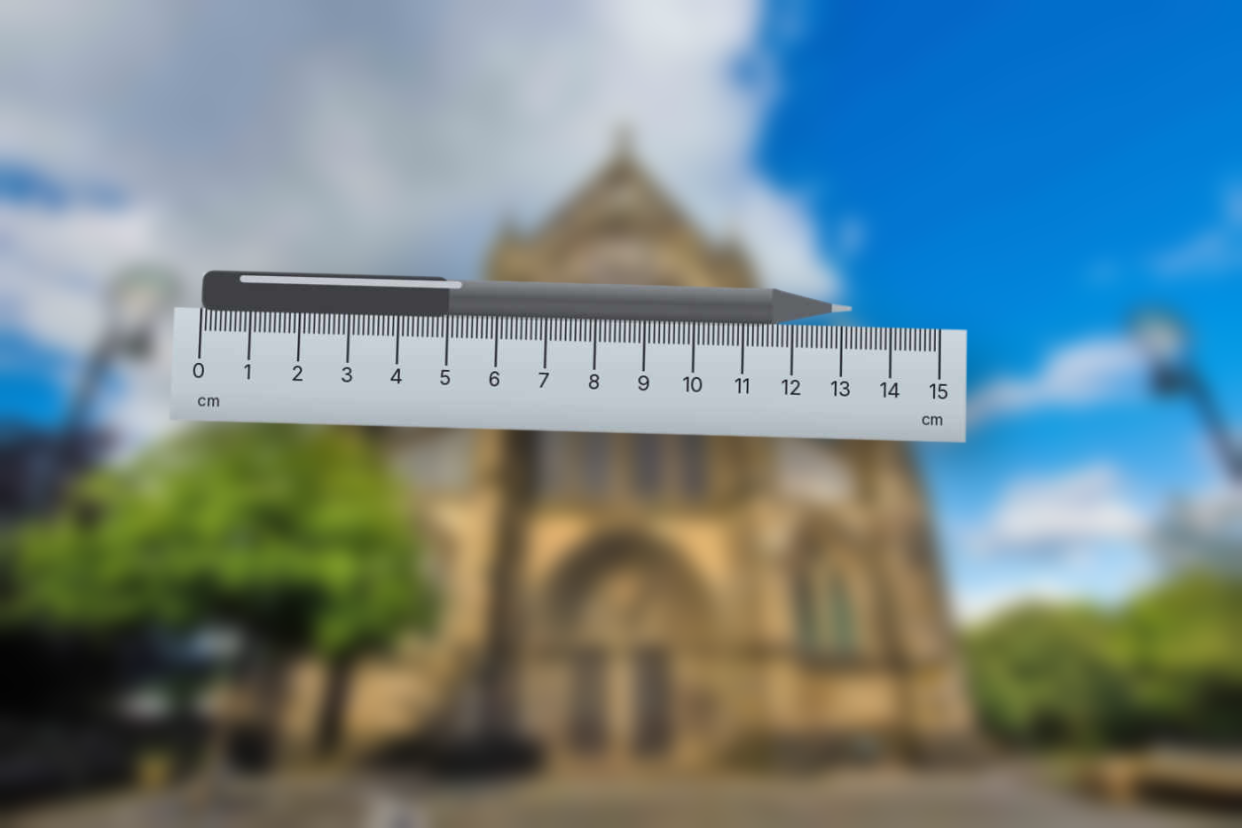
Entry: 13.2 cm
